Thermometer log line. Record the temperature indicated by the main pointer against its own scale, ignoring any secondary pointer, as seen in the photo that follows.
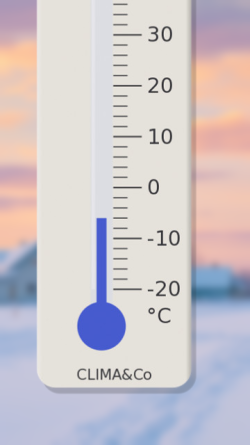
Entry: -6 °C
